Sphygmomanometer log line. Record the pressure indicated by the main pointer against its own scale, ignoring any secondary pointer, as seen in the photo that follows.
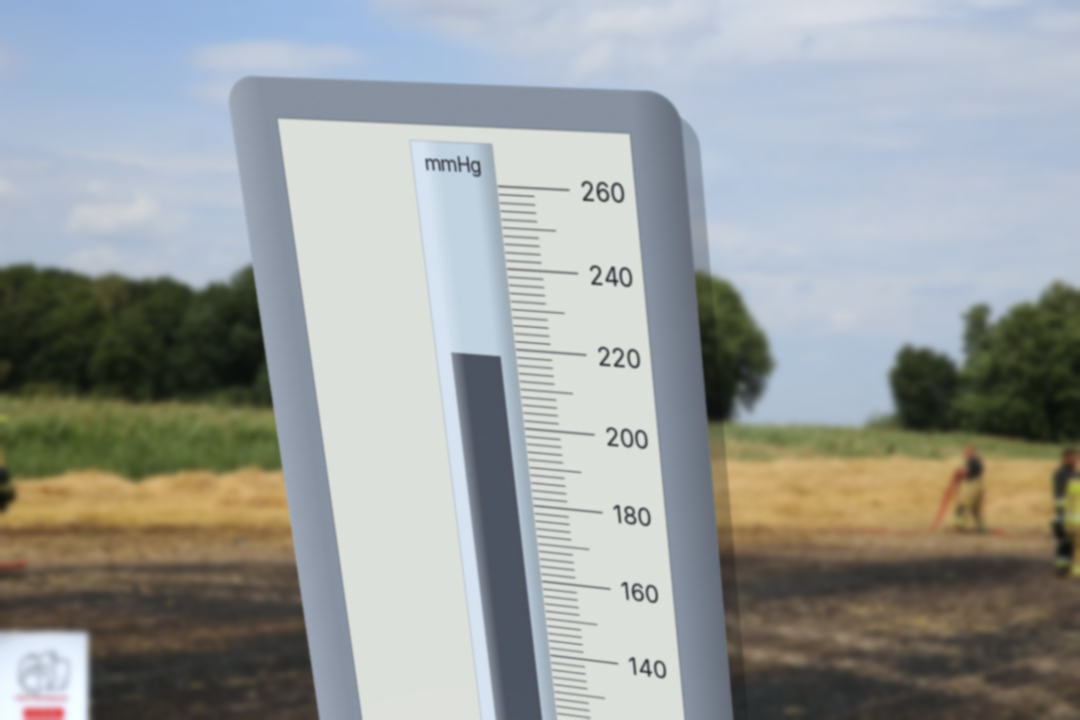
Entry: 218 mmHg
